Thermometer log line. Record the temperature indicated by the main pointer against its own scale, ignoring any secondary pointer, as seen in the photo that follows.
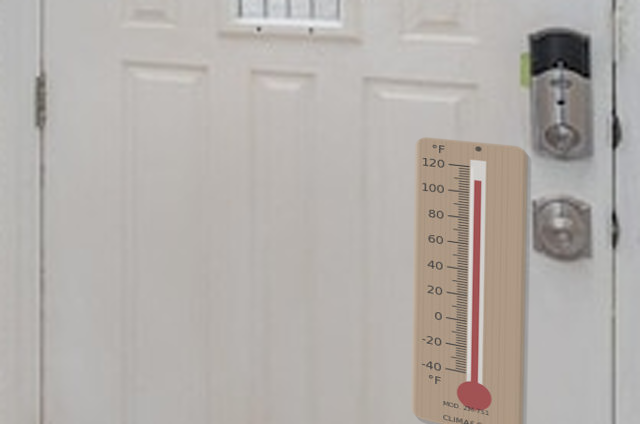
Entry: 110 °F
